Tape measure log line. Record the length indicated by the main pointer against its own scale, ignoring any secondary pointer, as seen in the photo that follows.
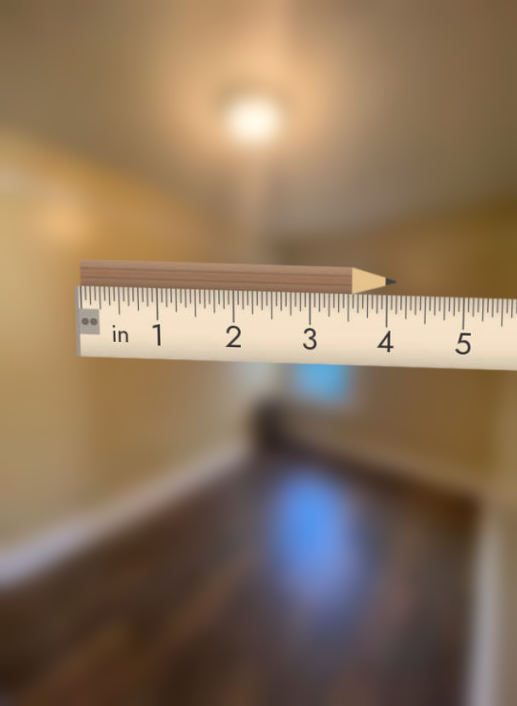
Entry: 4.125 in
